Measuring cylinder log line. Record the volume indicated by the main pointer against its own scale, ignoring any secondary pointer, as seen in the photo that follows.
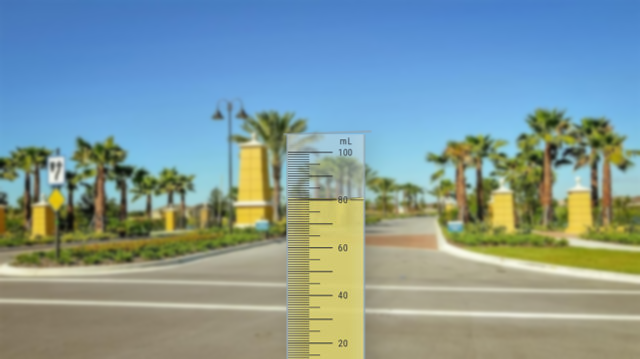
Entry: 80 mL
